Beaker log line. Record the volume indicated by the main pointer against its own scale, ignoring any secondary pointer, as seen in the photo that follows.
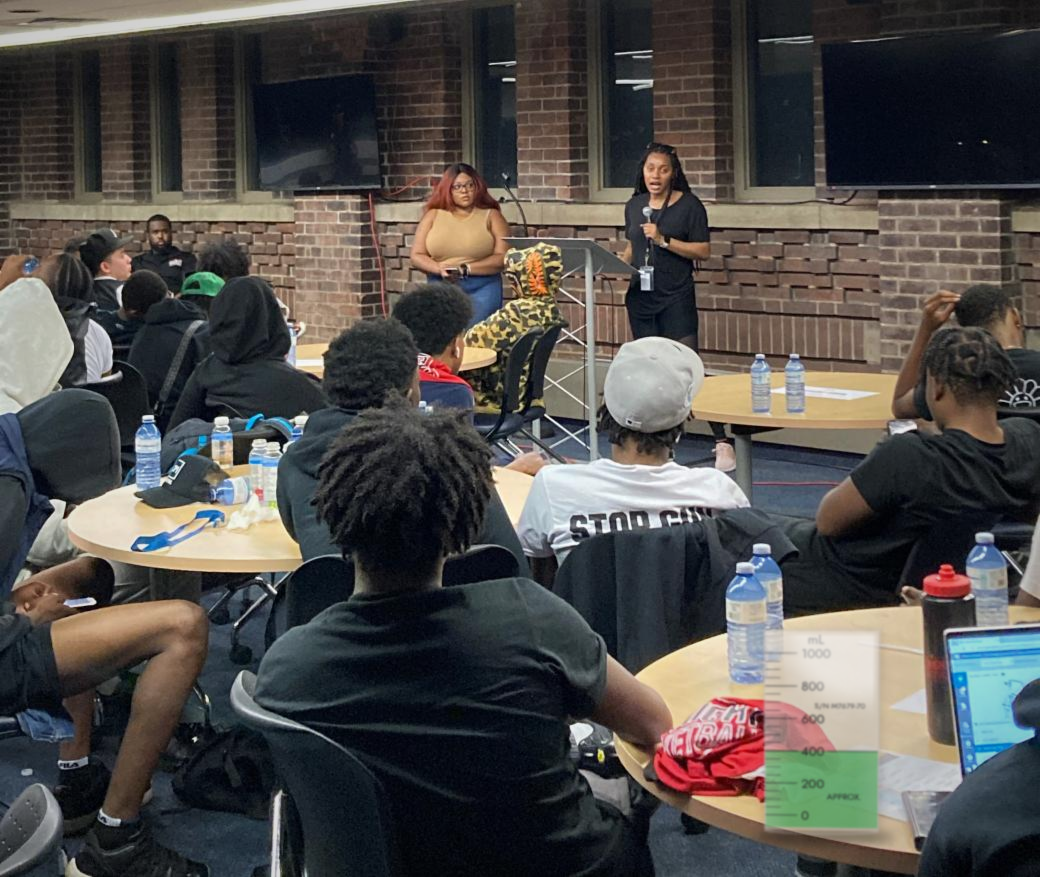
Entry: 400 mL
